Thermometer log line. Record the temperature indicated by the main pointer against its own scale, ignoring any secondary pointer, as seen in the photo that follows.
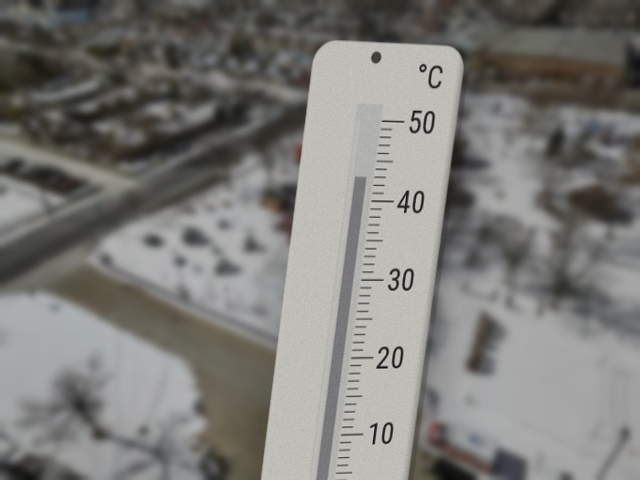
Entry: 43 °C
